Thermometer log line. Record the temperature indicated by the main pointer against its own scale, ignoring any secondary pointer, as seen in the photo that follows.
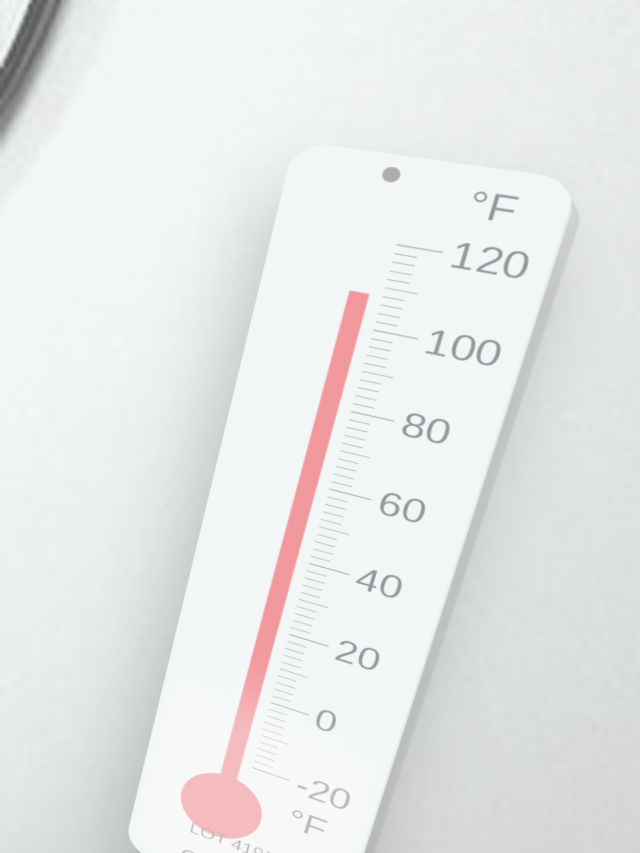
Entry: 108 °F
